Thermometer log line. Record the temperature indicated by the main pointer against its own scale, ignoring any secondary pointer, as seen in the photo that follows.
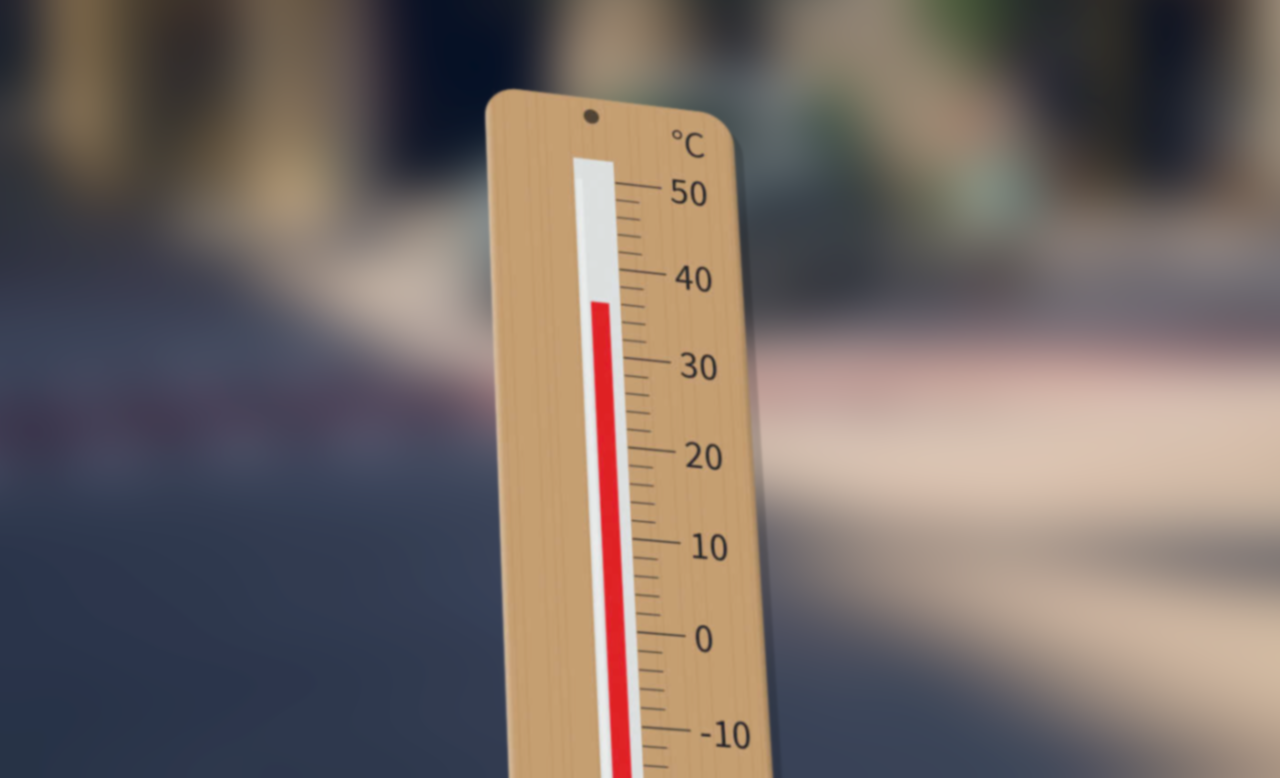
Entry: 36 °C
